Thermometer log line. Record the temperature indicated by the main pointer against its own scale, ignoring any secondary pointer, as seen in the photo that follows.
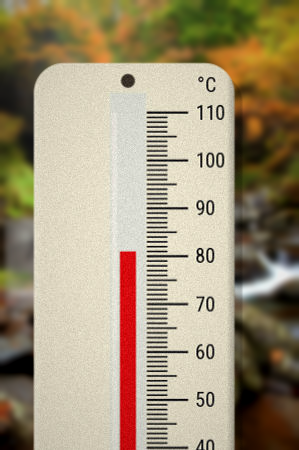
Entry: 81 °C
